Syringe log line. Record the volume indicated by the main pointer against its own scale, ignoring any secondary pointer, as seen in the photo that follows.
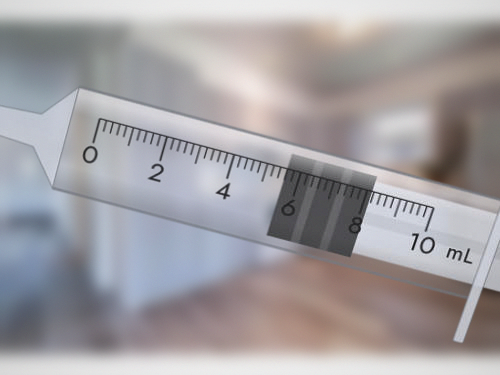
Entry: 5.6 mL
